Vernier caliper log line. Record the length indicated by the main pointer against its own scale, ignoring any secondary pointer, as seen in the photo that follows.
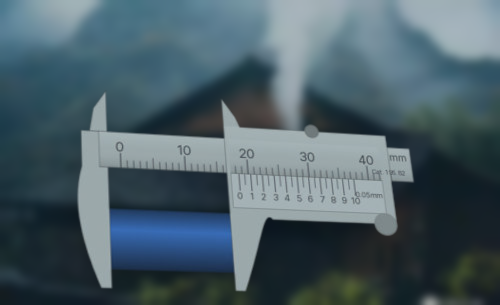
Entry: 18.5 mm
